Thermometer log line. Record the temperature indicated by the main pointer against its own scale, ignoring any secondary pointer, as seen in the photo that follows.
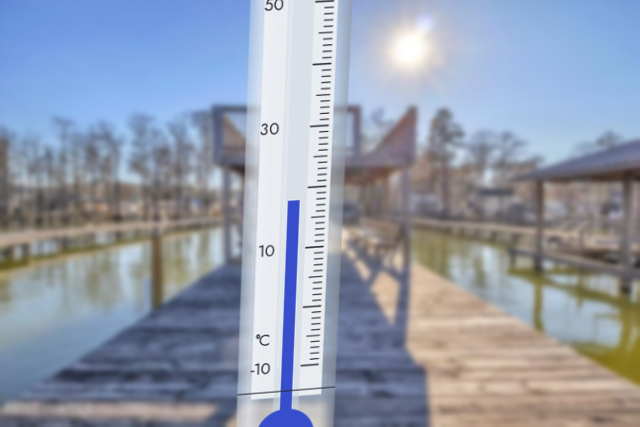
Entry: 18 °C
